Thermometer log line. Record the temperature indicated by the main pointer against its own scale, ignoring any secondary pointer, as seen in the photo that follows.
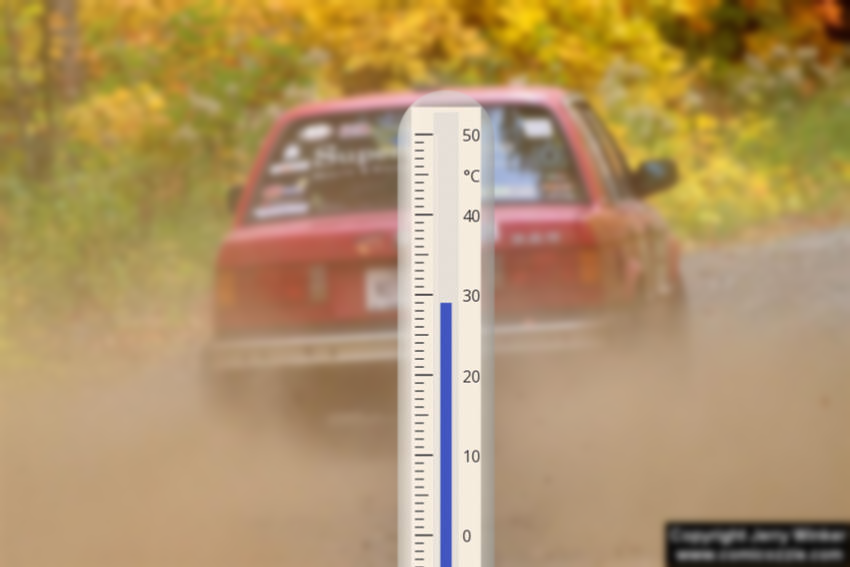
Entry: 29 °C
